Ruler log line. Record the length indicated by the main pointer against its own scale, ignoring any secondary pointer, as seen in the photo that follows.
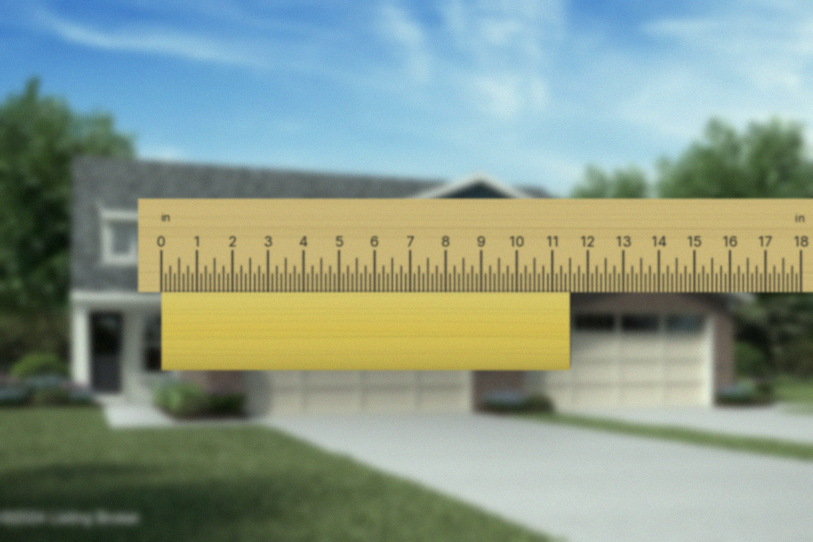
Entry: 11.5 in
